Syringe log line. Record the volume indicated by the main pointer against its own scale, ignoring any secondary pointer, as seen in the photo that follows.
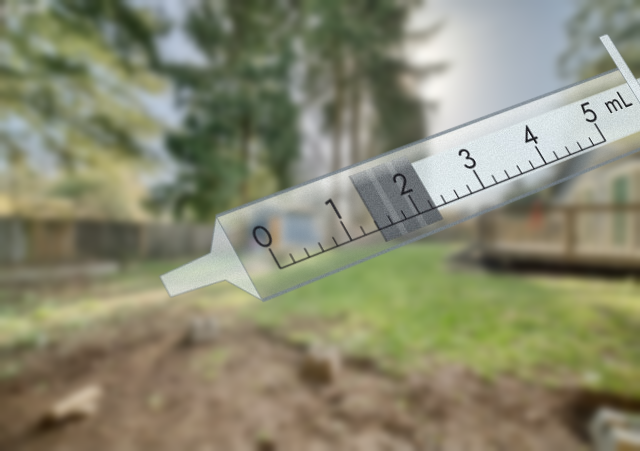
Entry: 1.4 mL
